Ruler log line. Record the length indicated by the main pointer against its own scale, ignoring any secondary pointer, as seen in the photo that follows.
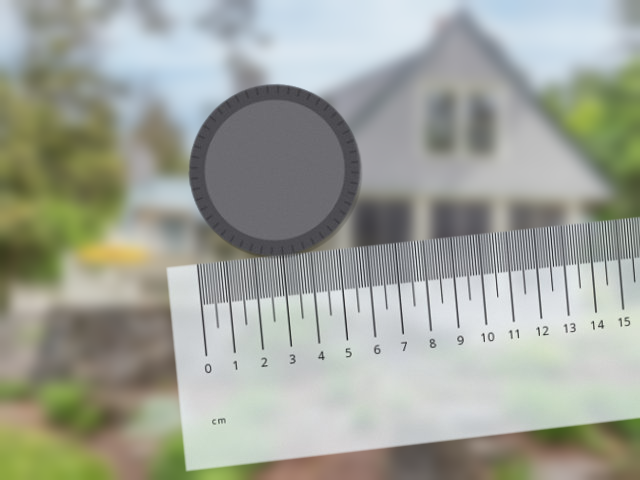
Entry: 6 cm
